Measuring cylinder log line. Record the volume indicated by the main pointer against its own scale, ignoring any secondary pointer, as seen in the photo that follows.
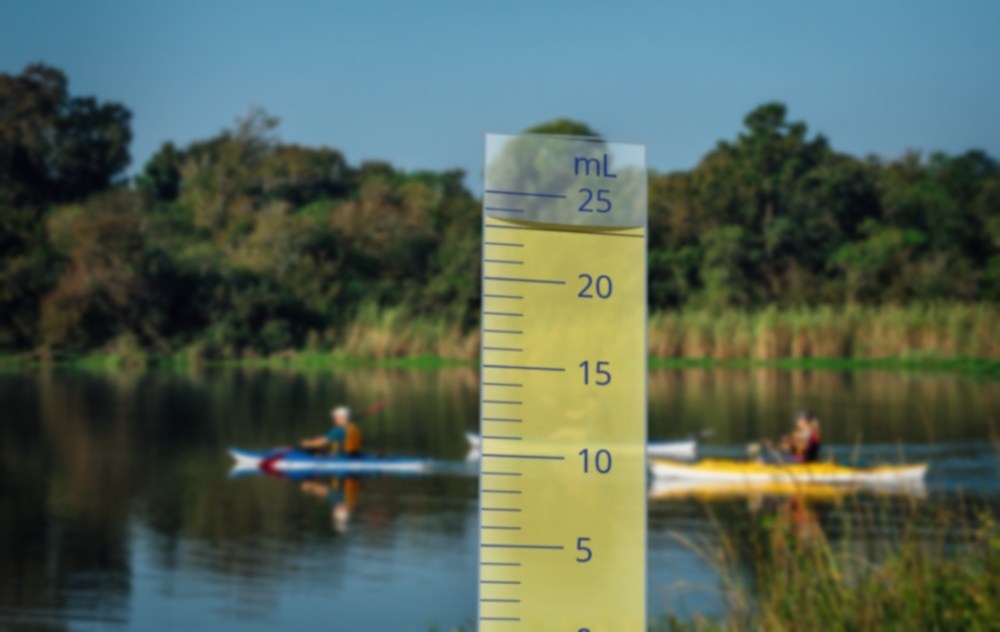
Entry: 23 mL
